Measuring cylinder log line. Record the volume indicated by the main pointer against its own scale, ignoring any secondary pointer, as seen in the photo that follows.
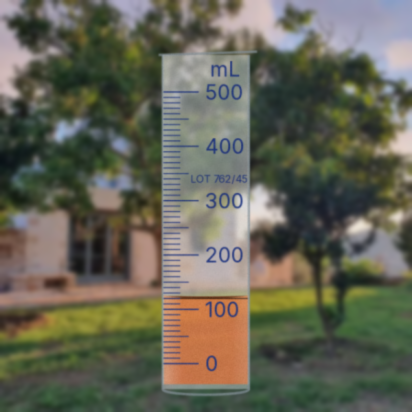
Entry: 120 mL
